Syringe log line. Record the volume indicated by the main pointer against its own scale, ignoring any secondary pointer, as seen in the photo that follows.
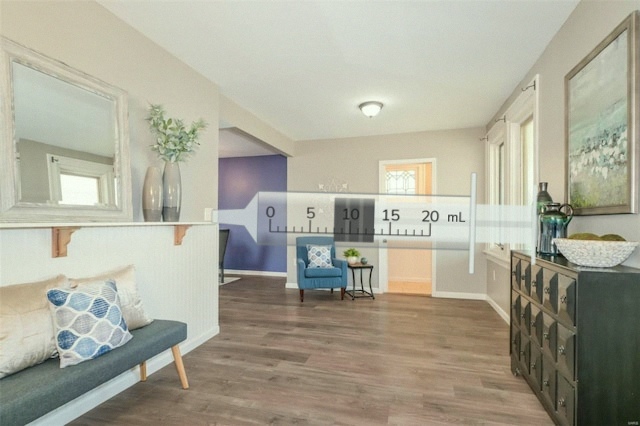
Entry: 8 mL
